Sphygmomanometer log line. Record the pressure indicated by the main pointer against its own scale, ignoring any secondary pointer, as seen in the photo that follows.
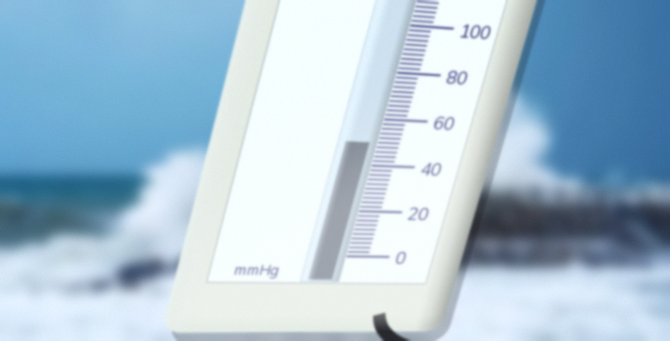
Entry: 50 mmHg
